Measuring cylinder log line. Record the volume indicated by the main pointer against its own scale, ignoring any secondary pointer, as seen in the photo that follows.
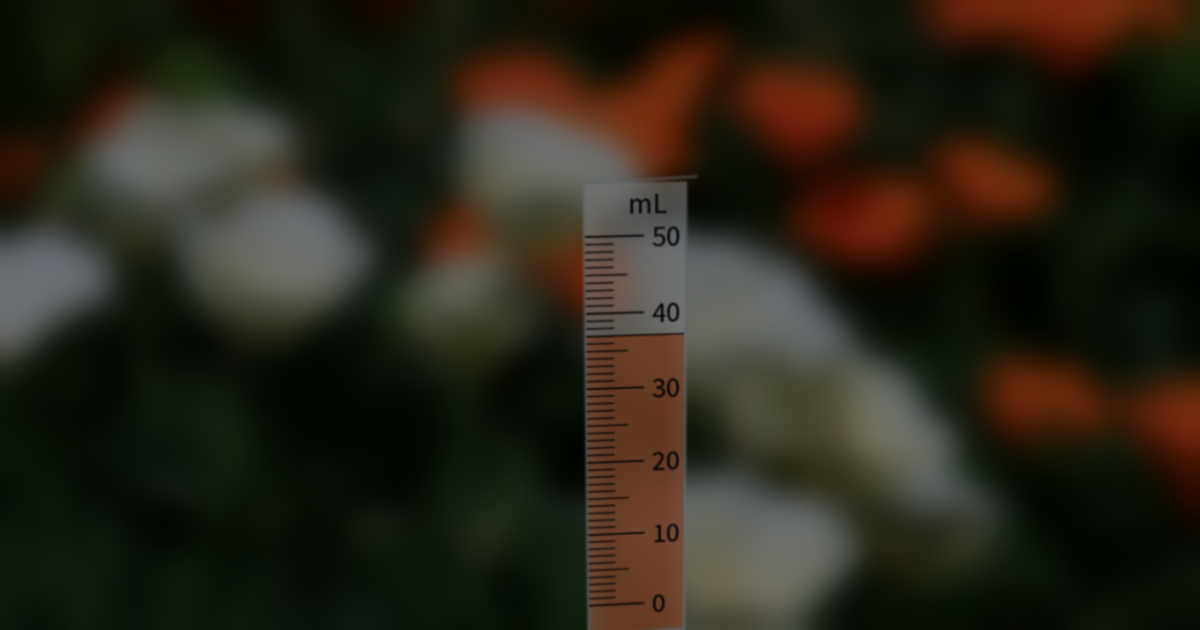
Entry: 37 mL
